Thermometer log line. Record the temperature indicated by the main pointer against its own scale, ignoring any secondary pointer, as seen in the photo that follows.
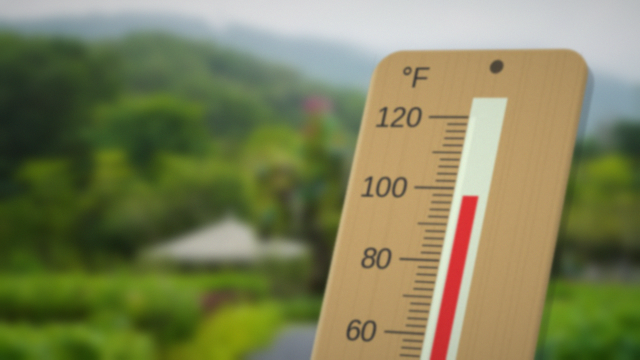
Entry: 98 °F
